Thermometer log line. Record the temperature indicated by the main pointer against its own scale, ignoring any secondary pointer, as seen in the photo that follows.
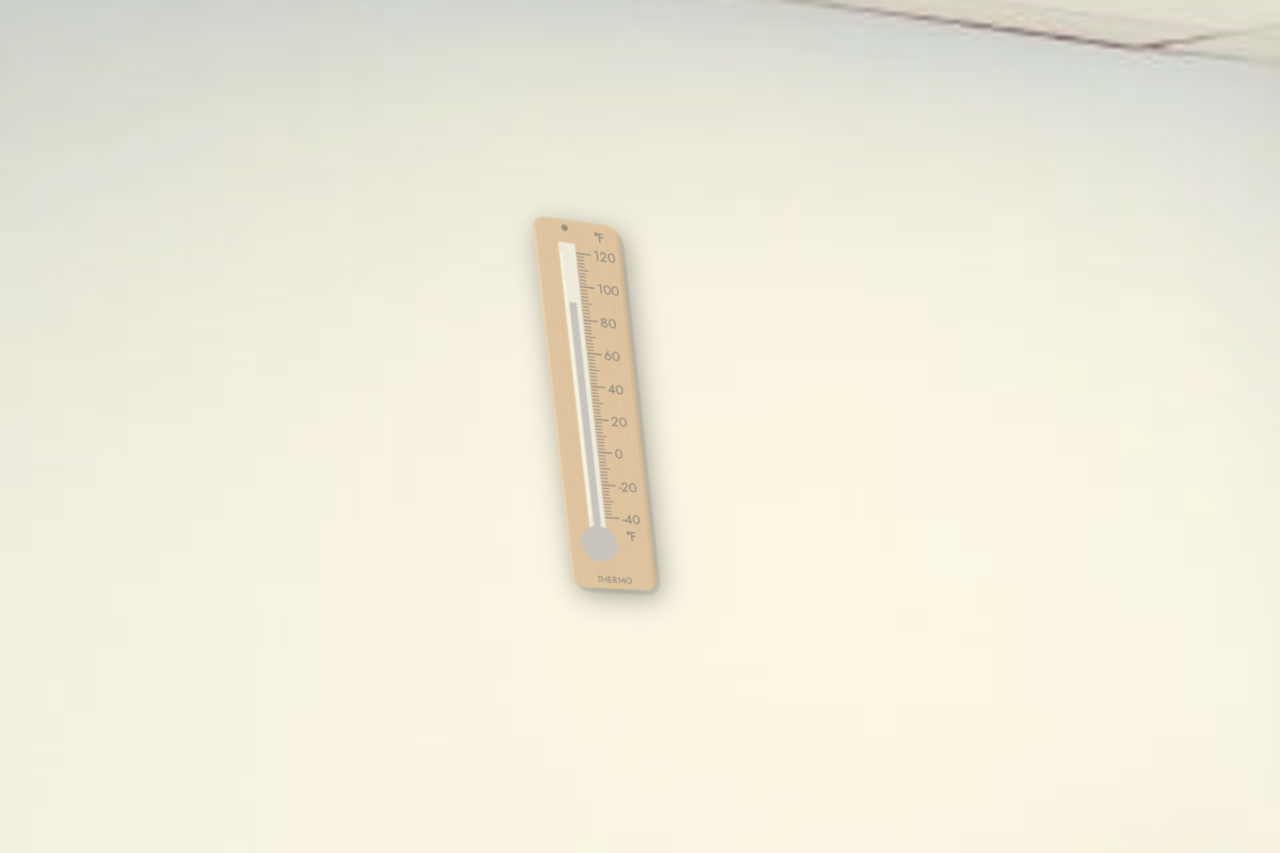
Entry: 90 °F
